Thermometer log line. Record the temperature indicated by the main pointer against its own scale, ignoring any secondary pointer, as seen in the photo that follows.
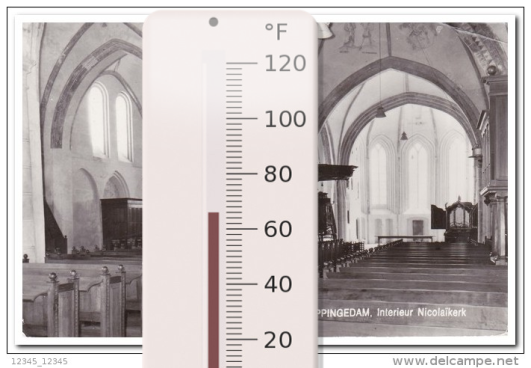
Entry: 66 °F
